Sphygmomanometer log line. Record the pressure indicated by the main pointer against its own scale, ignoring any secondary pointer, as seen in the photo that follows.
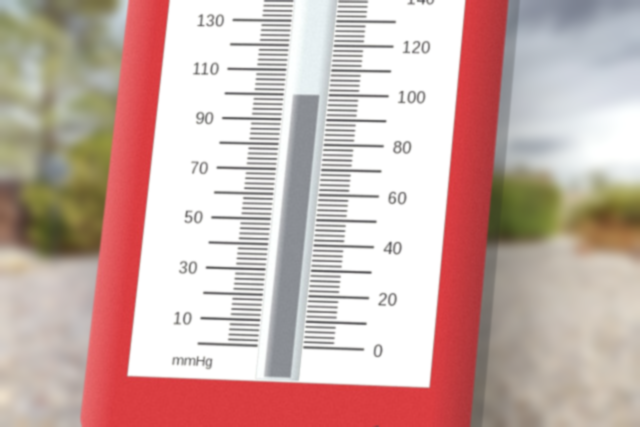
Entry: 100 mmHg
